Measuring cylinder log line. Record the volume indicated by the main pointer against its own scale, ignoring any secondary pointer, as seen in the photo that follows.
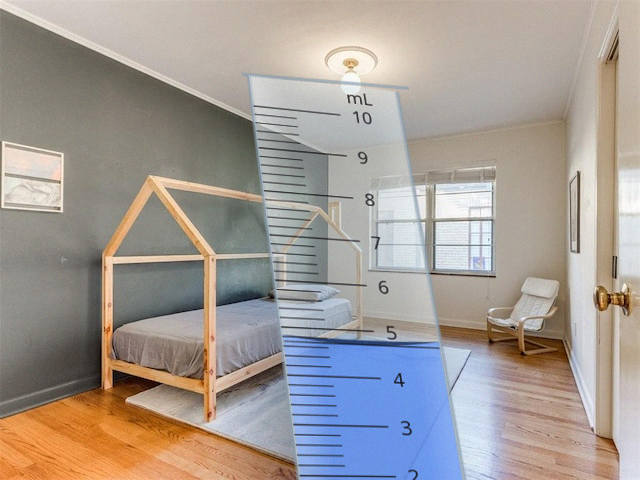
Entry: 4.7 mL
